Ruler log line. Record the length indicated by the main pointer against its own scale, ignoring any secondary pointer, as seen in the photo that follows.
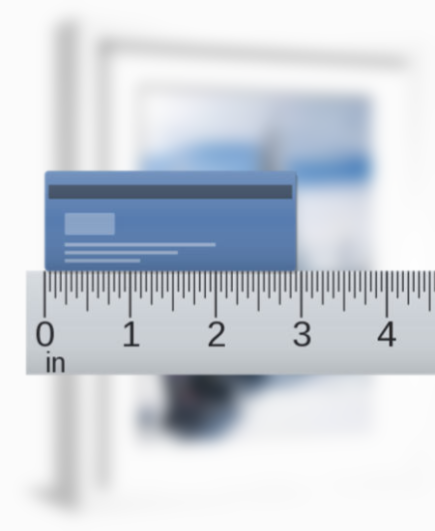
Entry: 2.9375 in
